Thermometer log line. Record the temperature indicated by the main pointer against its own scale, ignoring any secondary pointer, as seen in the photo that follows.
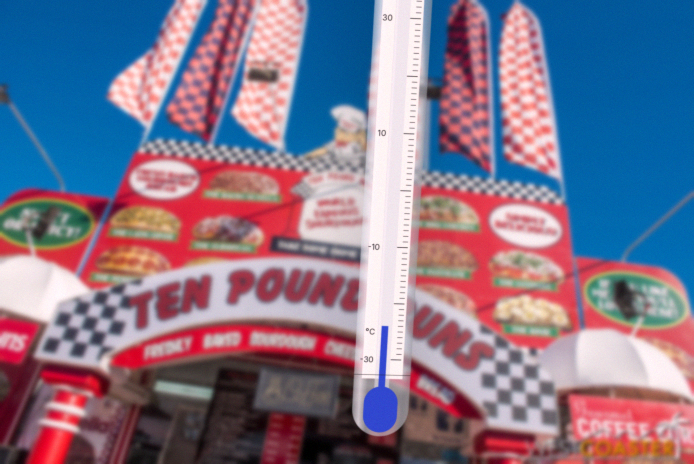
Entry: -24 °C
